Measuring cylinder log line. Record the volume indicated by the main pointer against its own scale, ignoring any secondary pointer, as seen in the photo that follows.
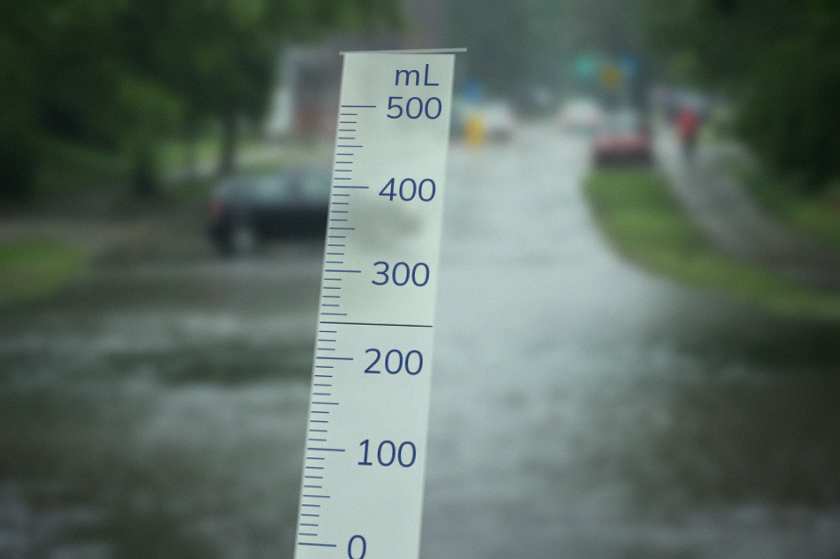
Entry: 240 mL
